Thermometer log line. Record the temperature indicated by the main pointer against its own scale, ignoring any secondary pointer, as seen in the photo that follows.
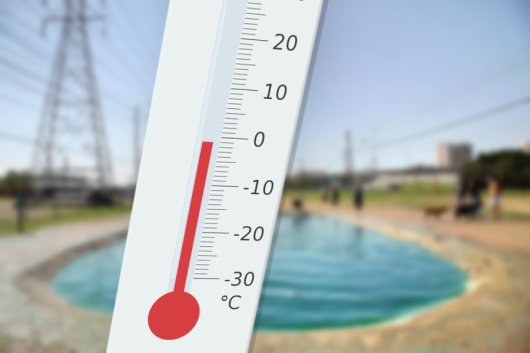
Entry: -1 °C
